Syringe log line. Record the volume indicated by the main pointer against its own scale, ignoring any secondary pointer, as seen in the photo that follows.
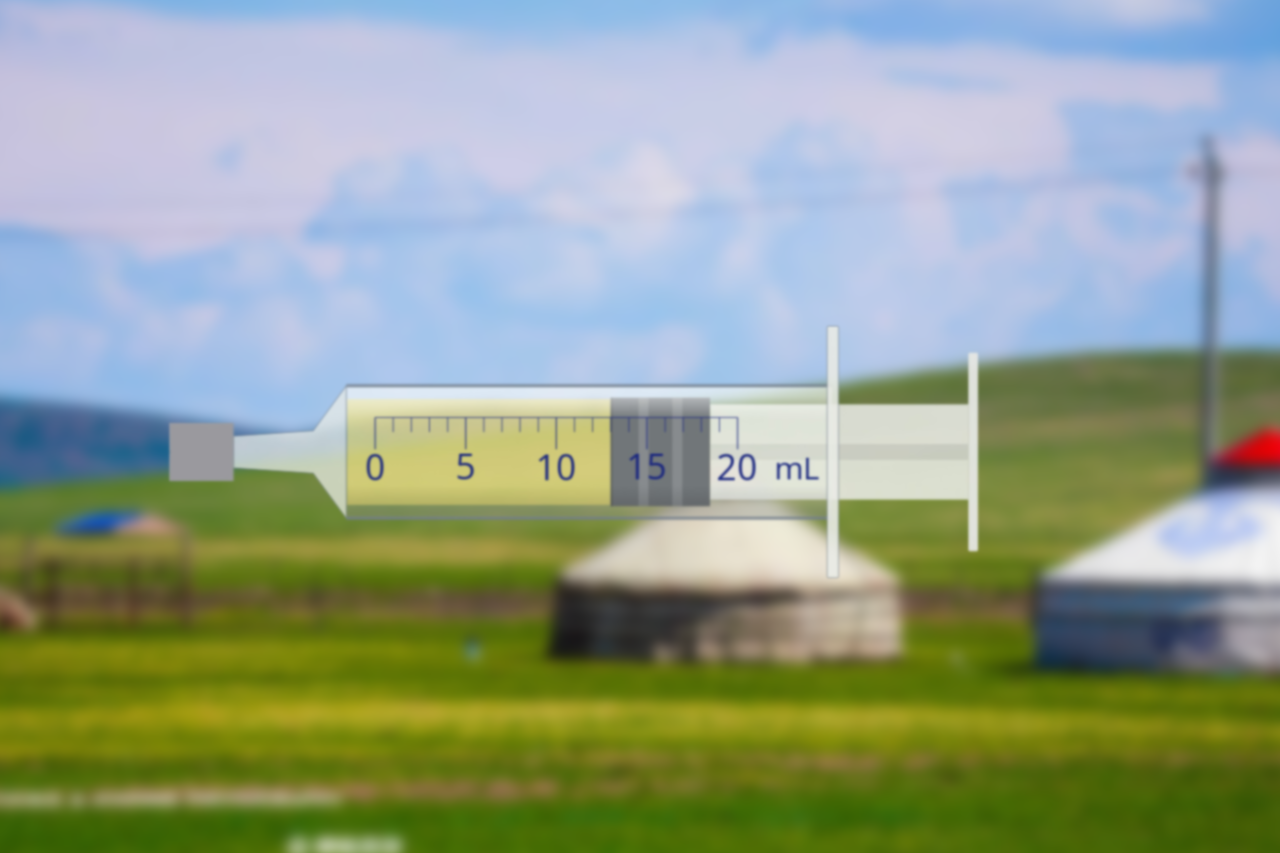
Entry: 13 mL
